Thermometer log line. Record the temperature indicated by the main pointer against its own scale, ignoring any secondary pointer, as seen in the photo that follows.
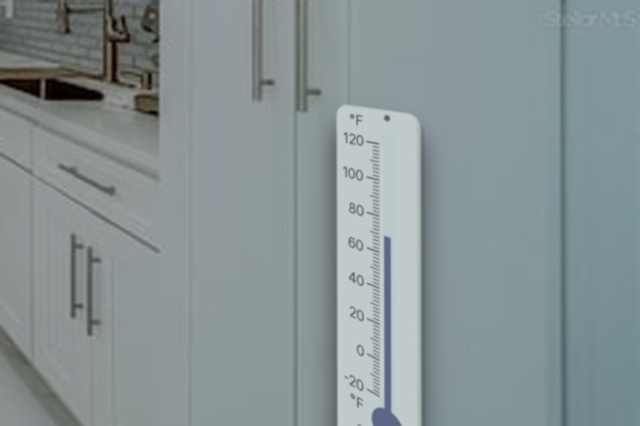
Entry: 70 °F
